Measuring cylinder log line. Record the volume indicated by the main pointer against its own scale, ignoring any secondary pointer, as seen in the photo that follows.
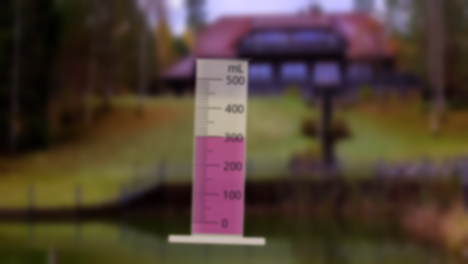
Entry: 300 mL
